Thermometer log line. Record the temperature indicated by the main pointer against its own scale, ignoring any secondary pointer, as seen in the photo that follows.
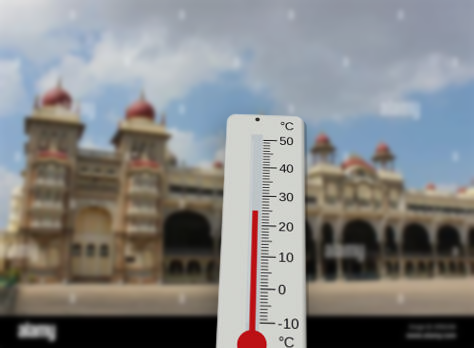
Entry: 25 °C
